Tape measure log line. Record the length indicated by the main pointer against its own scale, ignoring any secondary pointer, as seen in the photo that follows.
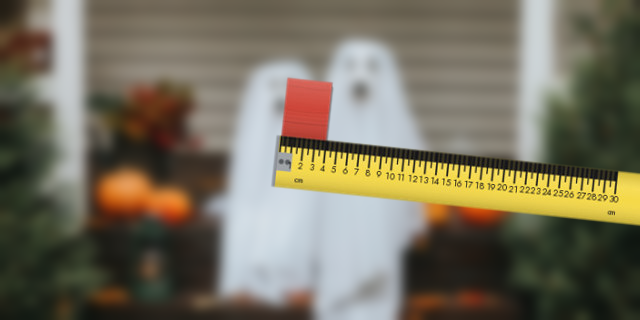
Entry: 4 cm
